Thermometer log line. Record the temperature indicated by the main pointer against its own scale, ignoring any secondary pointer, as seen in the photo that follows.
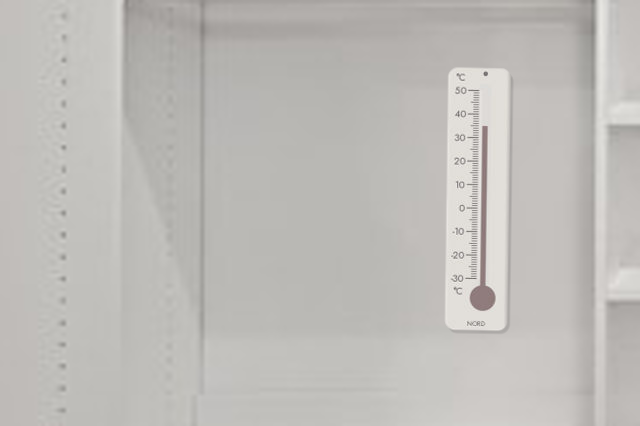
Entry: 35 °C
